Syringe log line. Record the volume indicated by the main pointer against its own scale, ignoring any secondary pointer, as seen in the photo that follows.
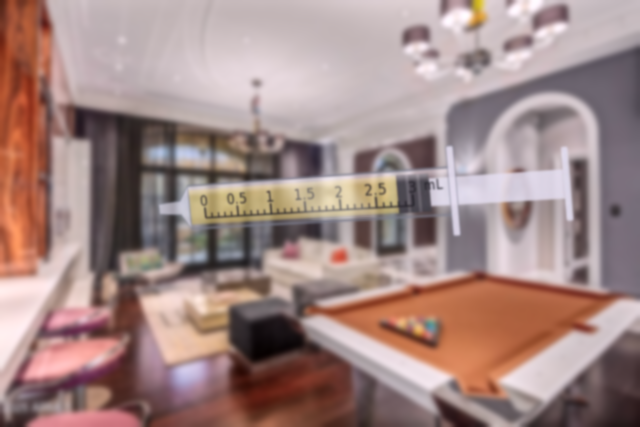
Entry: 2.8 mL
